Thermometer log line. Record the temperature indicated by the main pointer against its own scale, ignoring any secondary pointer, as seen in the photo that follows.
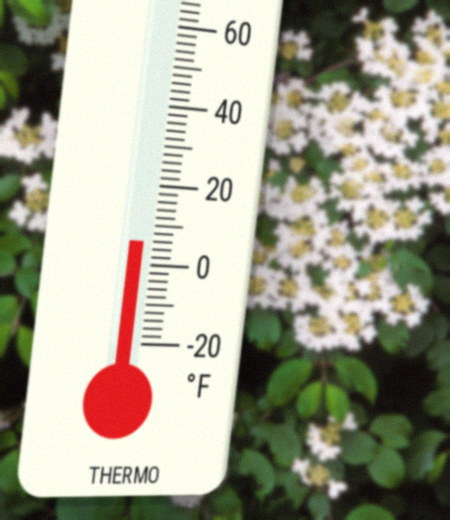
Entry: 6 °F
